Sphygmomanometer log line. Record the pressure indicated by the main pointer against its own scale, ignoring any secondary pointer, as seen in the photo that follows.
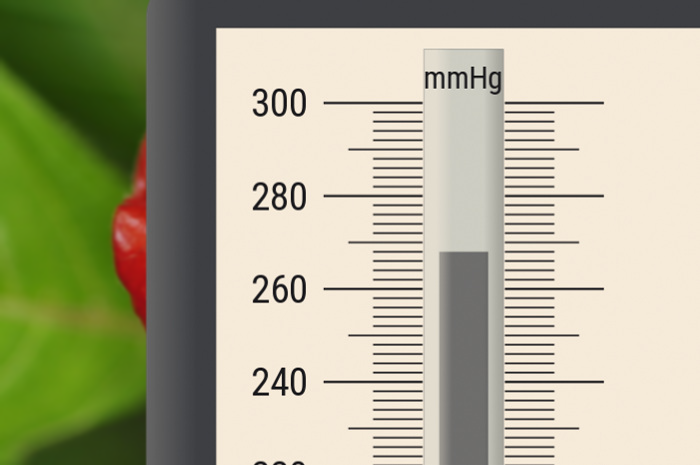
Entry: 268 mmHg
